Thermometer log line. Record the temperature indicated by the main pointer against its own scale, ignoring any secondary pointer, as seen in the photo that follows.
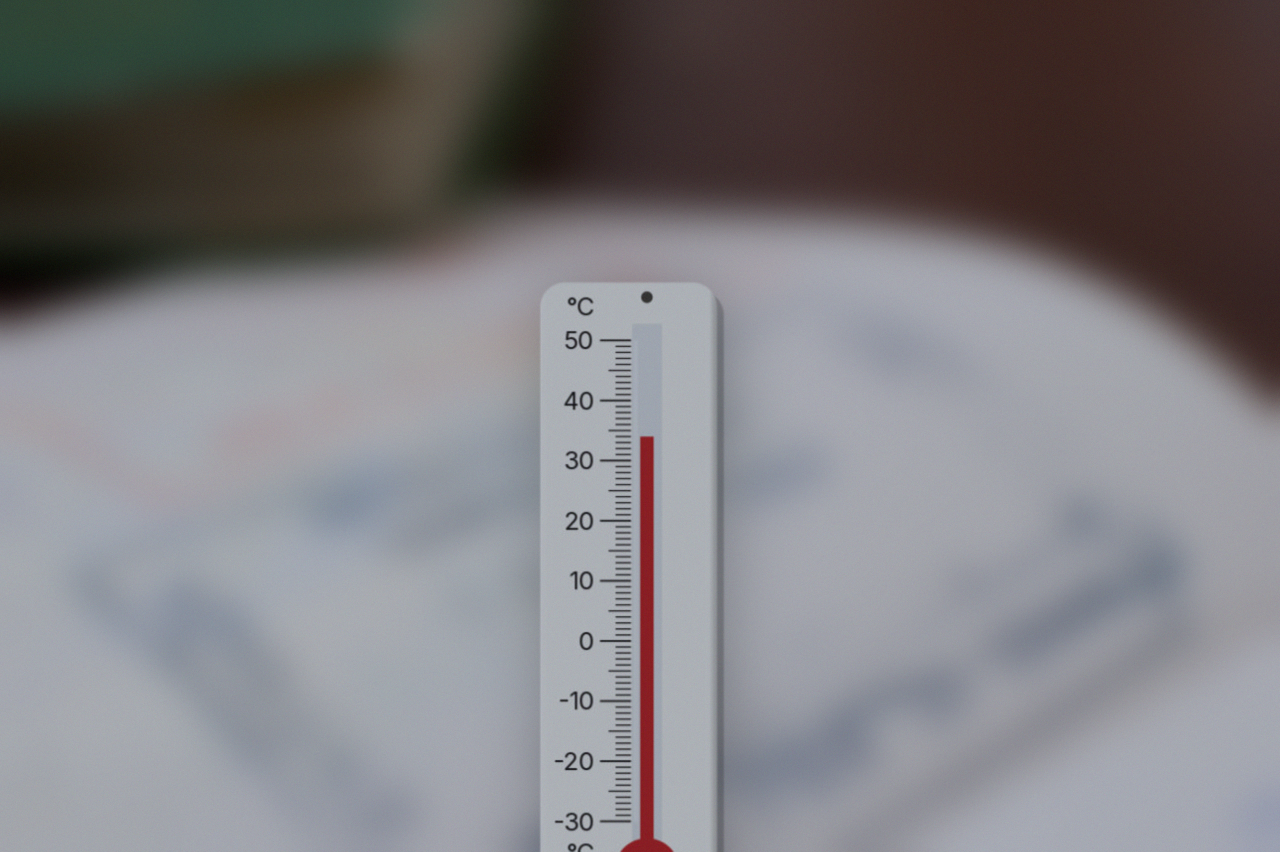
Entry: 34 °C
